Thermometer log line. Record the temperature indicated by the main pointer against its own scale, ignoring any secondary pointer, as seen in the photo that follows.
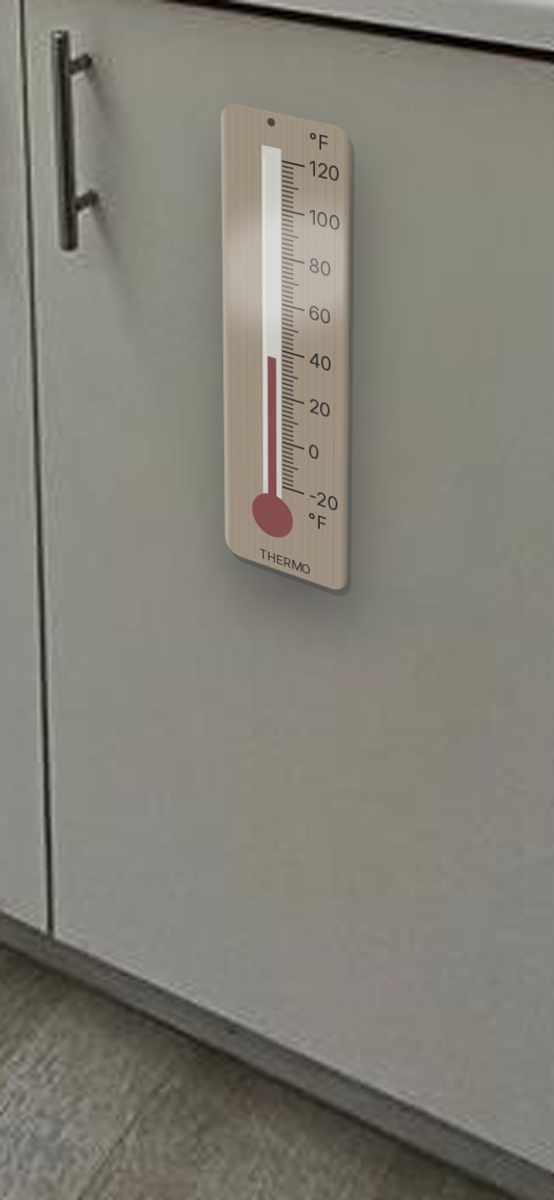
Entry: 36 °F
